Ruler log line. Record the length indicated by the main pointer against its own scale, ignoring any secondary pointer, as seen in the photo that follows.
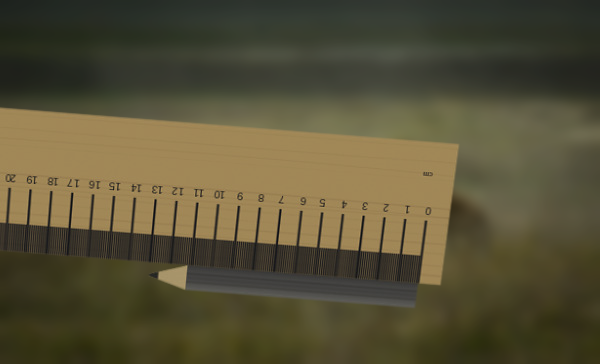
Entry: 13 cm
